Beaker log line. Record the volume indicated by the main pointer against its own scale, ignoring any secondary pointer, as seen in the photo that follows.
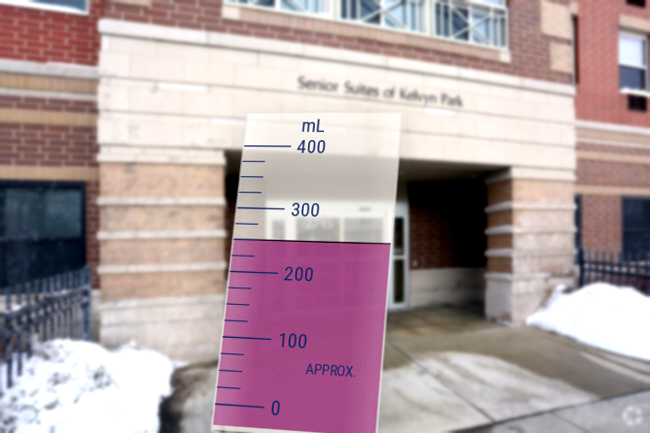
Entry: 250 mL
